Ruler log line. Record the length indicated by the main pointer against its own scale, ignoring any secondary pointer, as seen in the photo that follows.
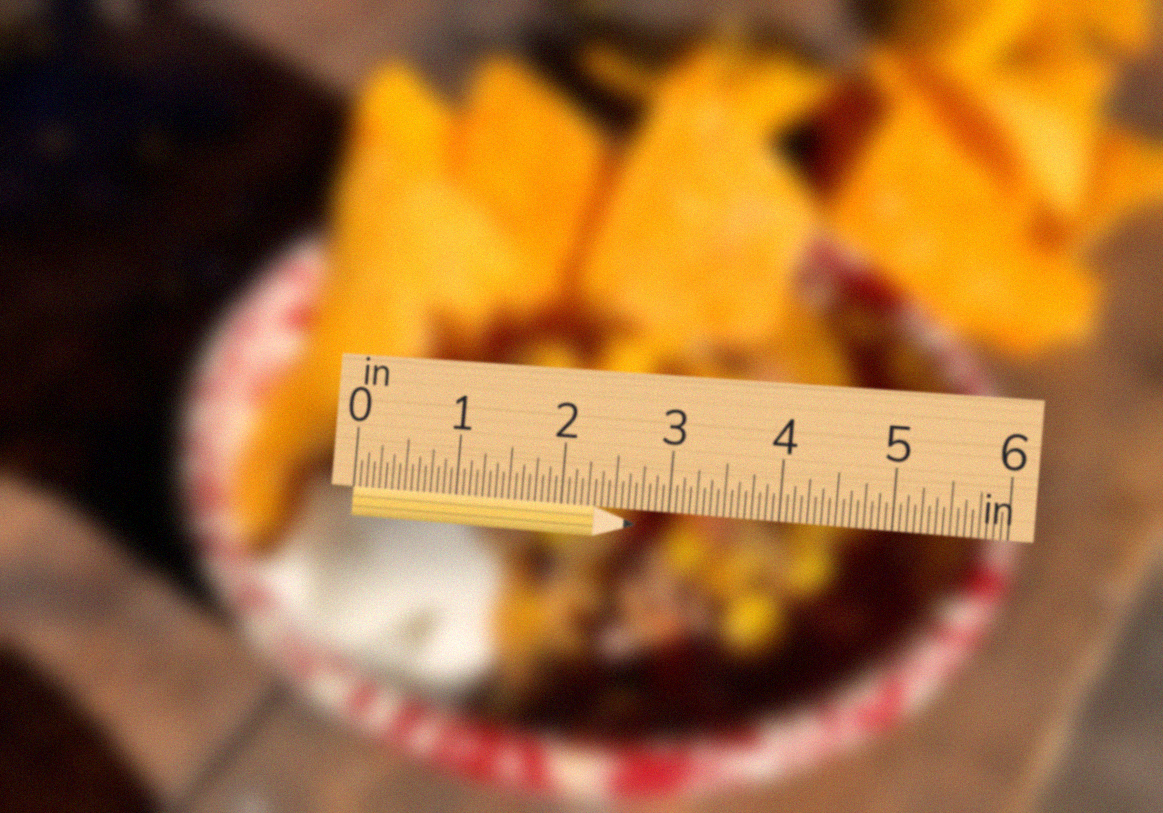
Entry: 2.6875 in
